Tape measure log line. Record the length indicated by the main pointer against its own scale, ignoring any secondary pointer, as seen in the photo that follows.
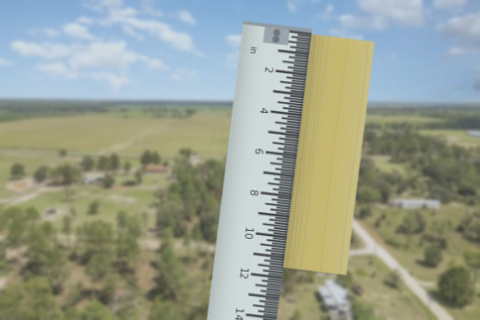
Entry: 11.5 in
